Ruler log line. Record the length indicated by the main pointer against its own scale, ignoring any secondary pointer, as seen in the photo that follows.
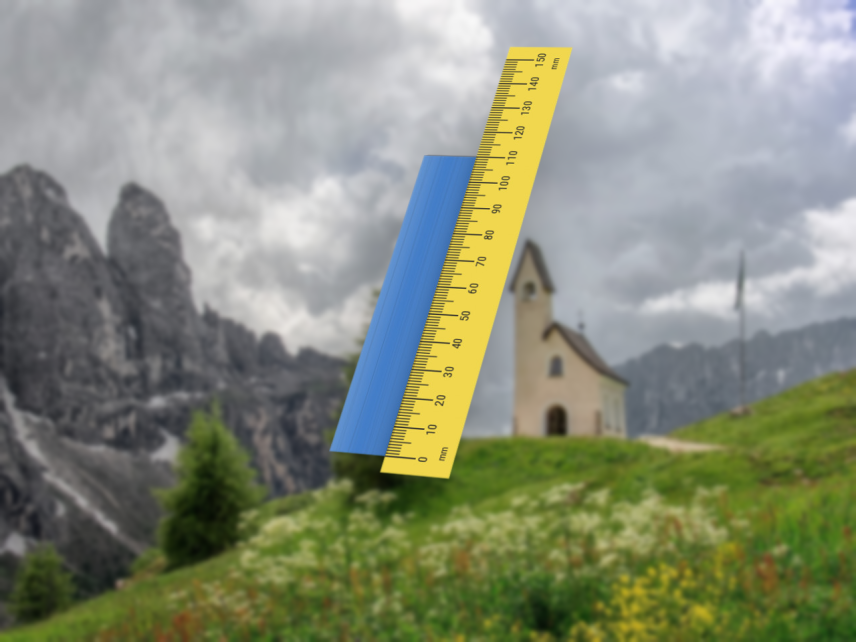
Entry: 110 mm
